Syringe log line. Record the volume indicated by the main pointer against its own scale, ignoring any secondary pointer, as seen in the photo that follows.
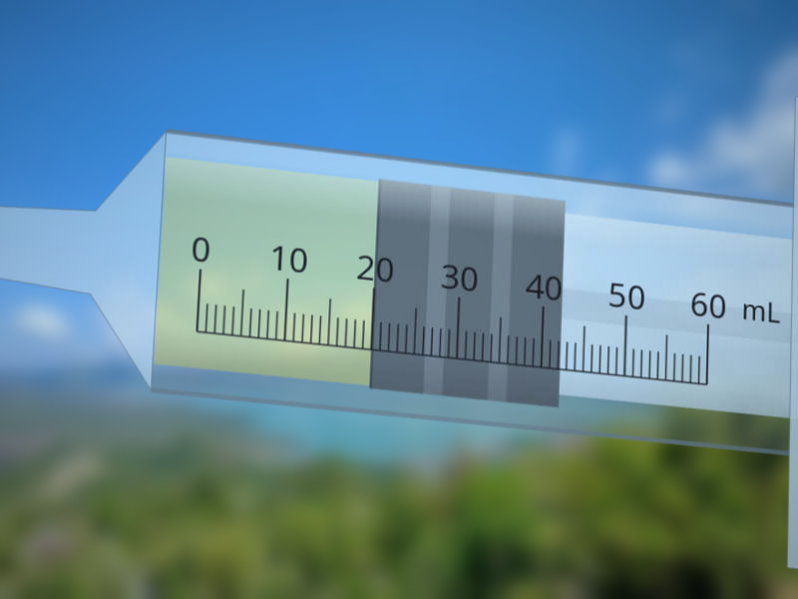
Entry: 20 mL
